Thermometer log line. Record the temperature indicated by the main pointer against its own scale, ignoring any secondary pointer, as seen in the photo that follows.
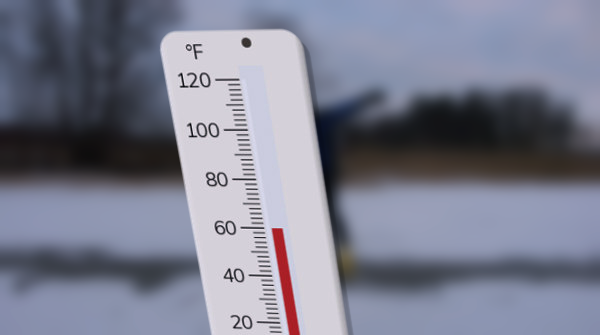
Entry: 60 °F
